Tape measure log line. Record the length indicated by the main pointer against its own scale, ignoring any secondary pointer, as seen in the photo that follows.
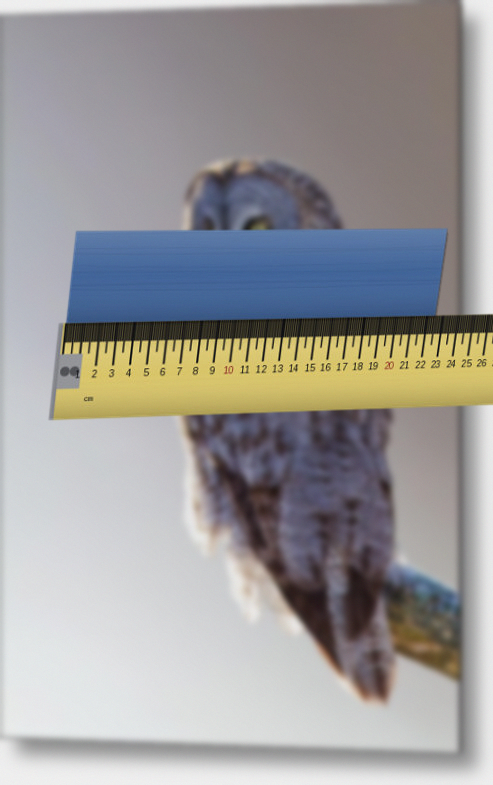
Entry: 22.5 cm
